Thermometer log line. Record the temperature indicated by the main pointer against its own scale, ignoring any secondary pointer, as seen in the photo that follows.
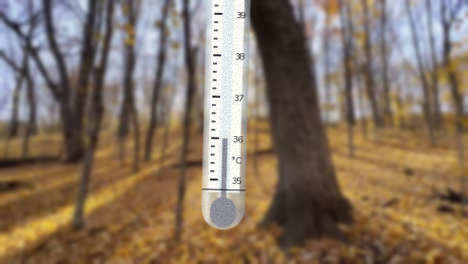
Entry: 36 °C
